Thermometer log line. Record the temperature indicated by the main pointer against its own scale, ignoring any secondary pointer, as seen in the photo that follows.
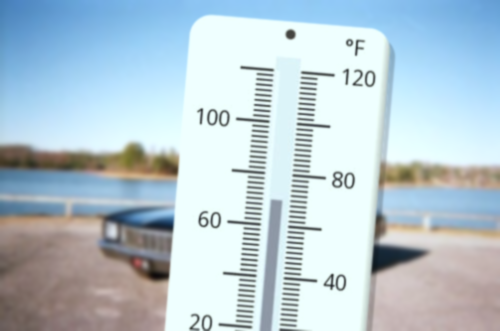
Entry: 70 °F
